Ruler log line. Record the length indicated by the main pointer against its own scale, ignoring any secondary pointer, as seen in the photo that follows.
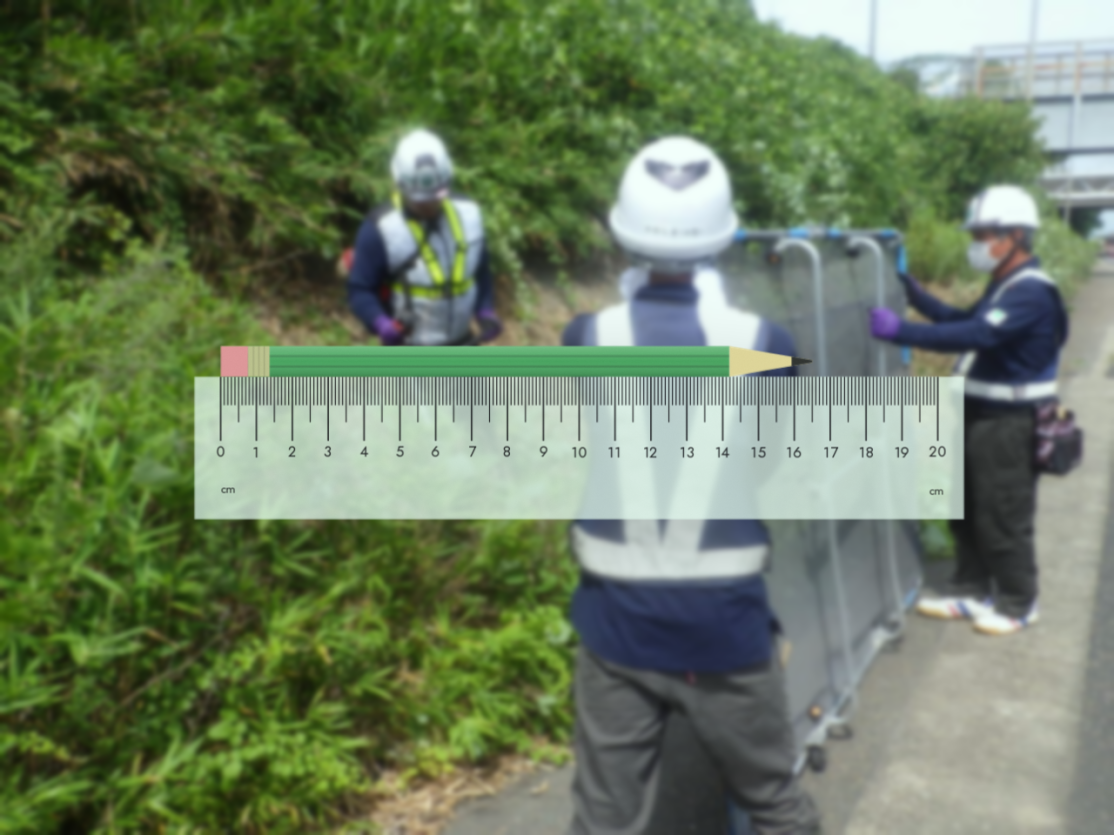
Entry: 16.5 cm
